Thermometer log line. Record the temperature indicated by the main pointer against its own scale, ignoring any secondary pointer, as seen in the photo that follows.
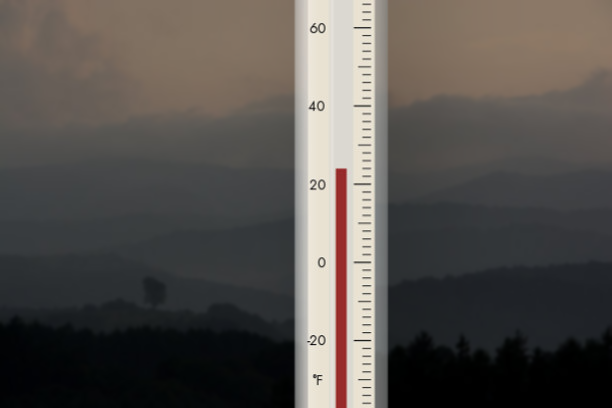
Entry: 24 °F
